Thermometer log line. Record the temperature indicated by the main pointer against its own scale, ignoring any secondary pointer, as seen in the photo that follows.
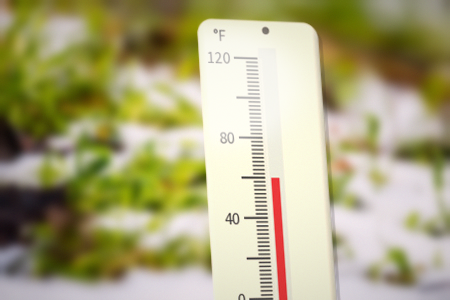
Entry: 60 °F
